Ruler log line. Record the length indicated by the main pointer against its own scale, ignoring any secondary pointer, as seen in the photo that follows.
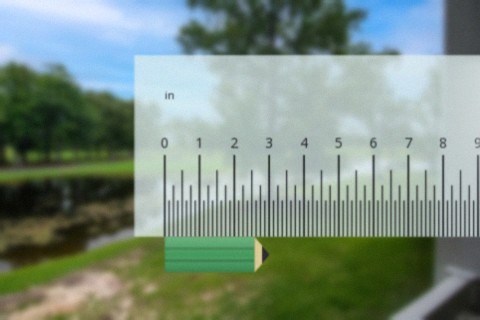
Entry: 3 in
